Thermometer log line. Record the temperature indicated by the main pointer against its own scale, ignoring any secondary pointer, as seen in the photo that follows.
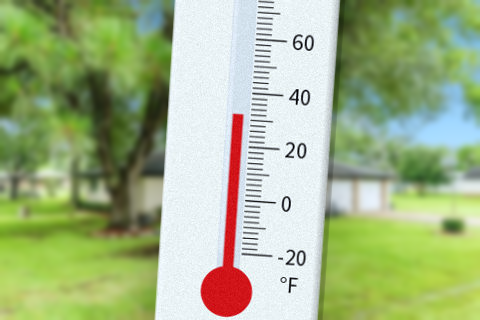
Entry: 32 °F
